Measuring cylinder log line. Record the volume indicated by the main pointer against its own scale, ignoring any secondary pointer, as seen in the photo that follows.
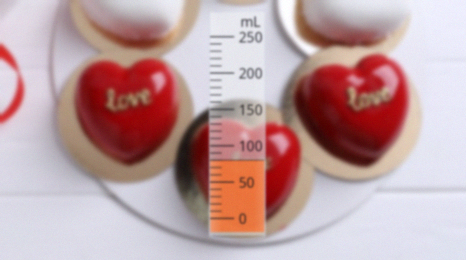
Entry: 80 mL
